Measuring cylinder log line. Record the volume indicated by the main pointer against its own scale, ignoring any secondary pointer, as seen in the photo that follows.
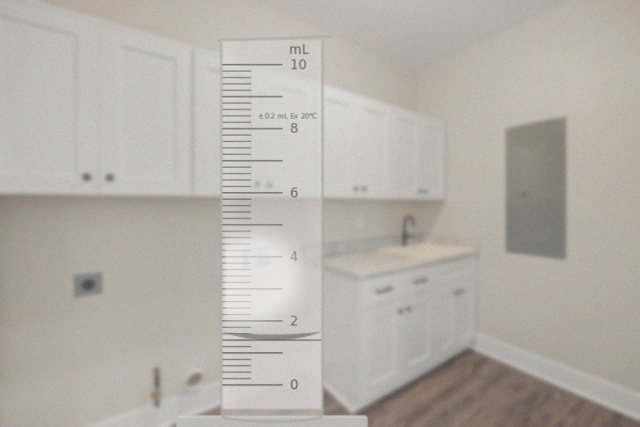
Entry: 1.4 mL
